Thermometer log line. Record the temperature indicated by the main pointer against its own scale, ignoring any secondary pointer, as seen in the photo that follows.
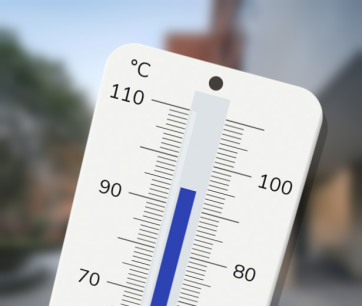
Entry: 94 °C
